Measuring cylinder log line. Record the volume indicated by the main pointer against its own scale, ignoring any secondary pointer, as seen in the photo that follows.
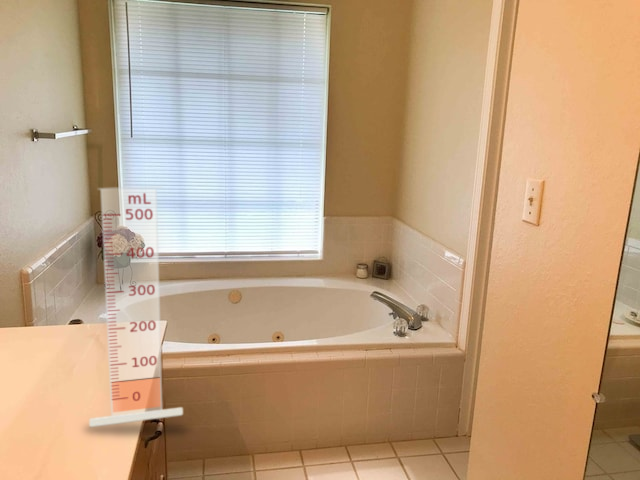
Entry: 50 mL
